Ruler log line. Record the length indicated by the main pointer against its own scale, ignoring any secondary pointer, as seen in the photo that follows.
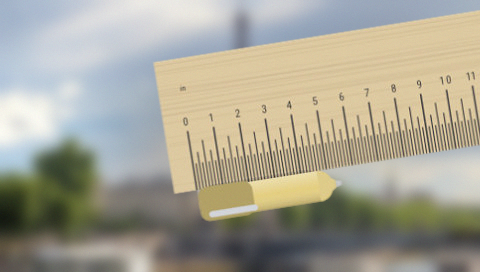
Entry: 5.5 in
